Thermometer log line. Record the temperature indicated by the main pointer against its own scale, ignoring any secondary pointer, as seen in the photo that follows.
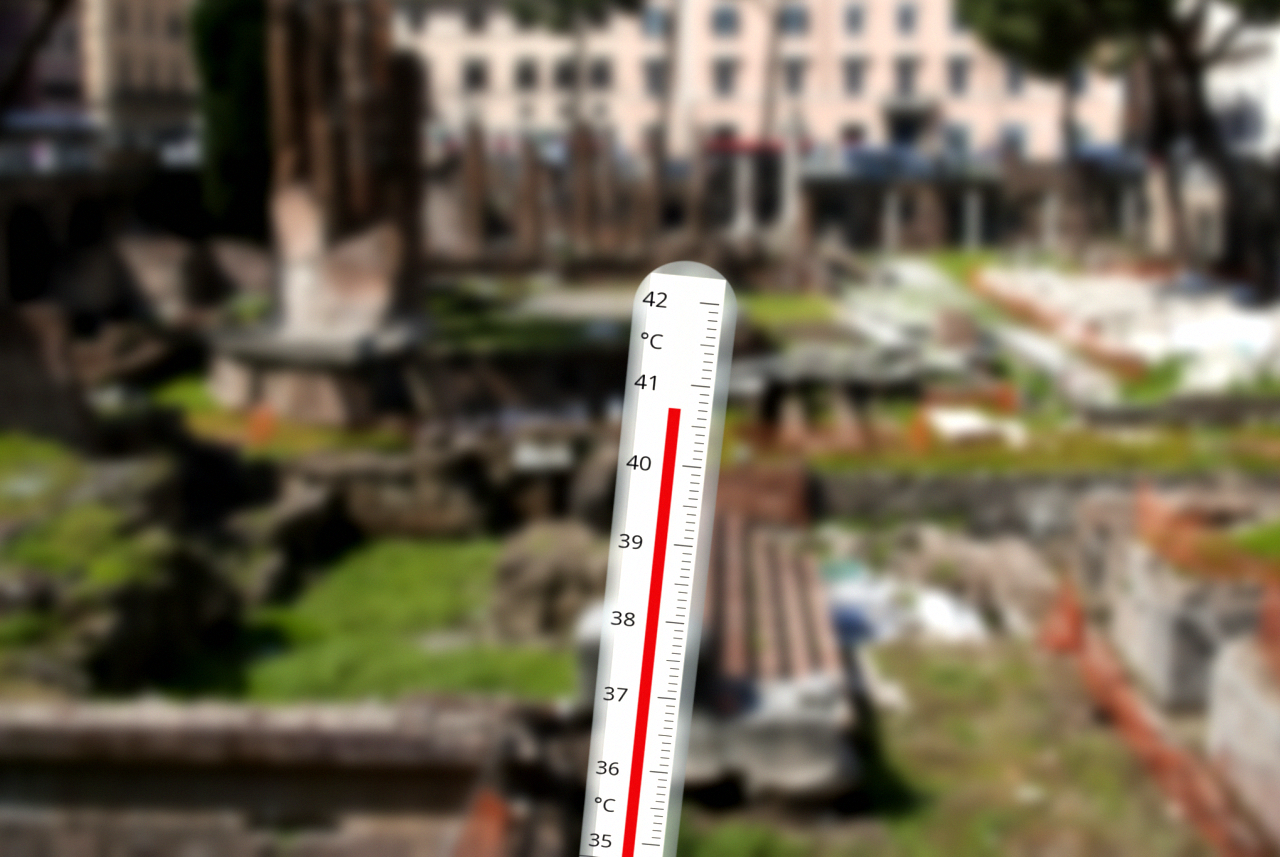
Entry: 40.7 °C
